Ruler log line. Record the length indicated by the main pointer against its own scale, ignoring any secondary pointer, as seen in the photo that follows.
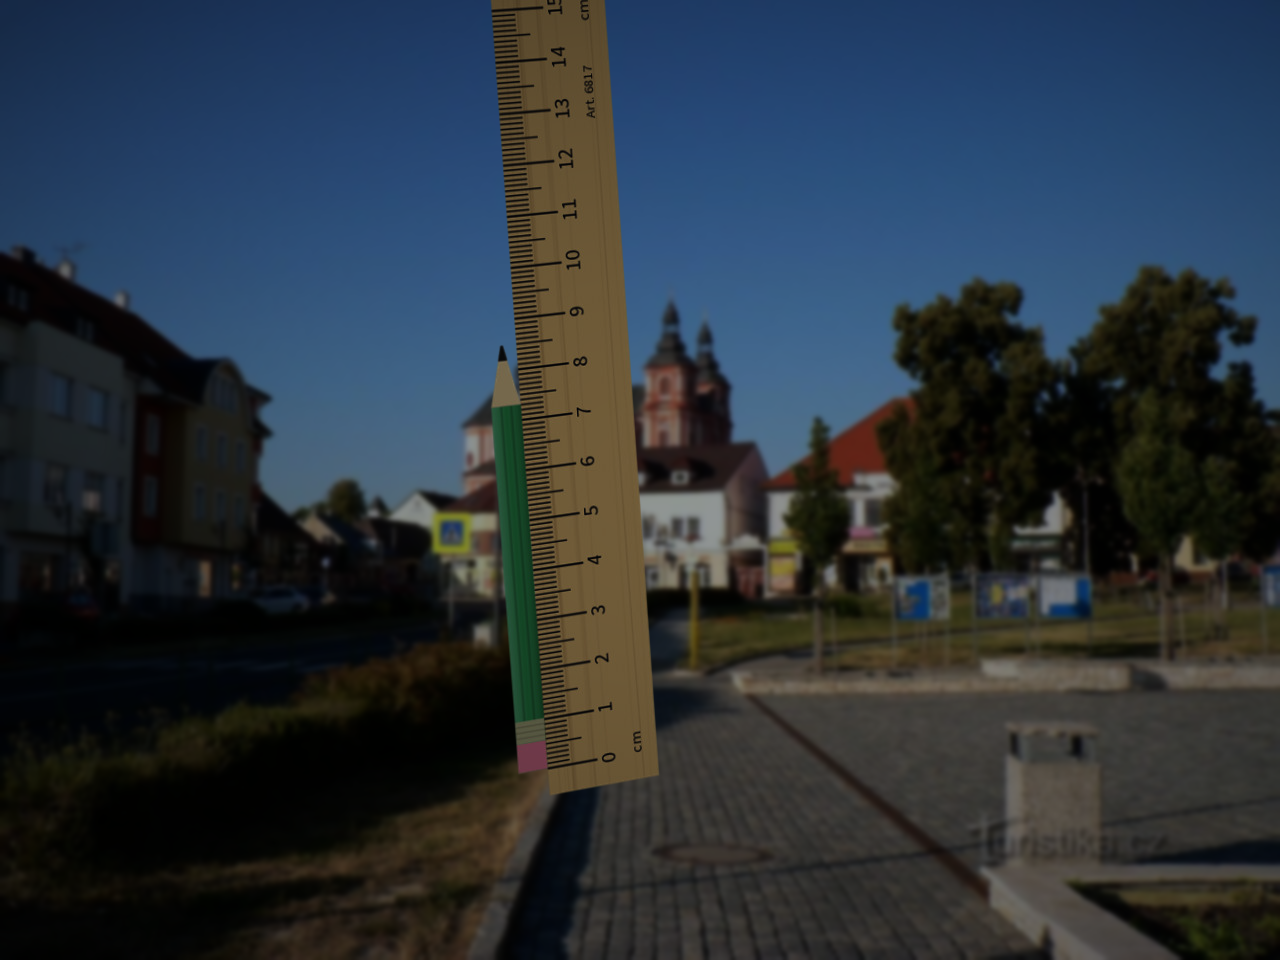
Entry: 8.5 cm
